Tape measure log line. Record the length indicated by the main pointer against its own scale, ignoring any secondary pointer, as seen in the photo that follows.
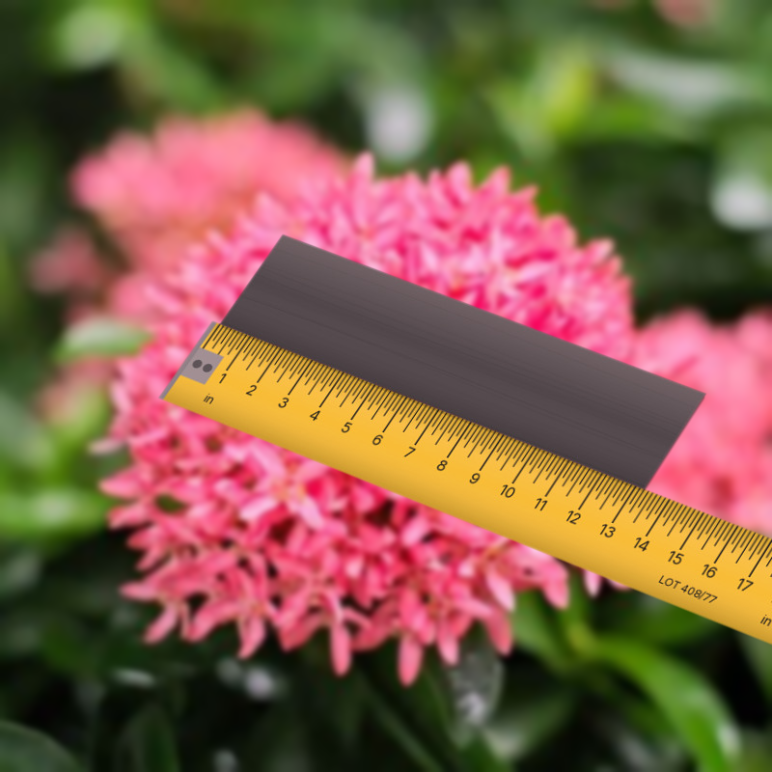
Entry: 13.25 in
